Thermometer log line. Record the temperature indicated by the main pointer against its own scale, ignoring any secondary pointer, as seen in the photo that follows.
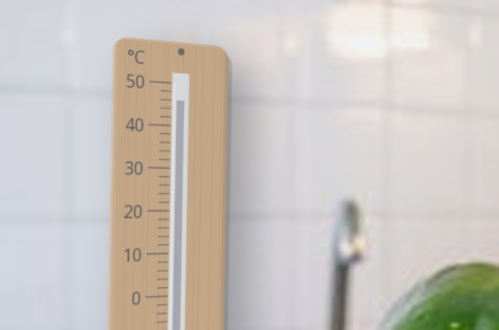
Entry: 46 °C
